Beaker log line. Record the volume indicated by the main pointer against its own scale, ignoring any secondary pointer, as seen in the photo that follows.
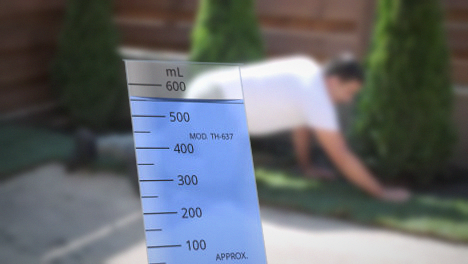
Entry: 550 mL
